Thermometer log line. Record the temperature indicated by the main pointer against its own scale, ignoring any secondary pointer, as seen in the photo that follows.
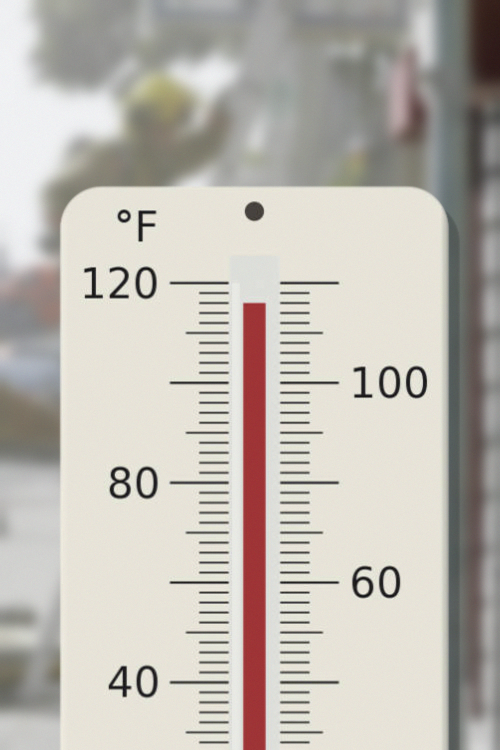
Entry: 116 °F
